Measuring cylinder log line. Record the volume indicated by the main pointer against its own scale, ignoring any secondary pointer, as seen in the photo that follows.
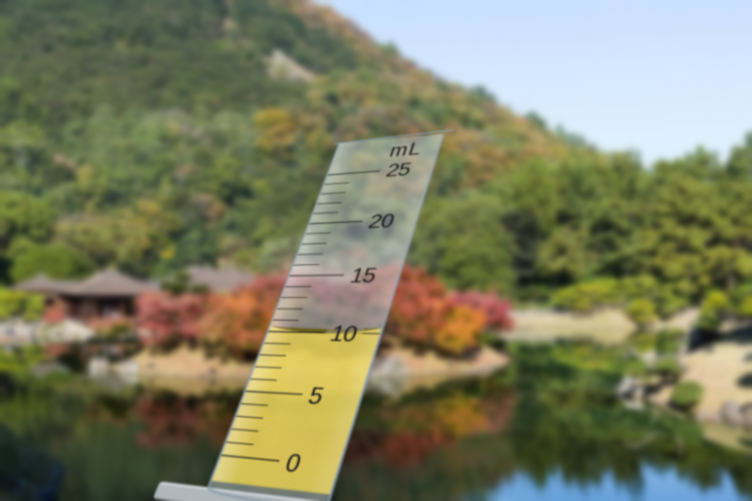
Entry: 10 mL
